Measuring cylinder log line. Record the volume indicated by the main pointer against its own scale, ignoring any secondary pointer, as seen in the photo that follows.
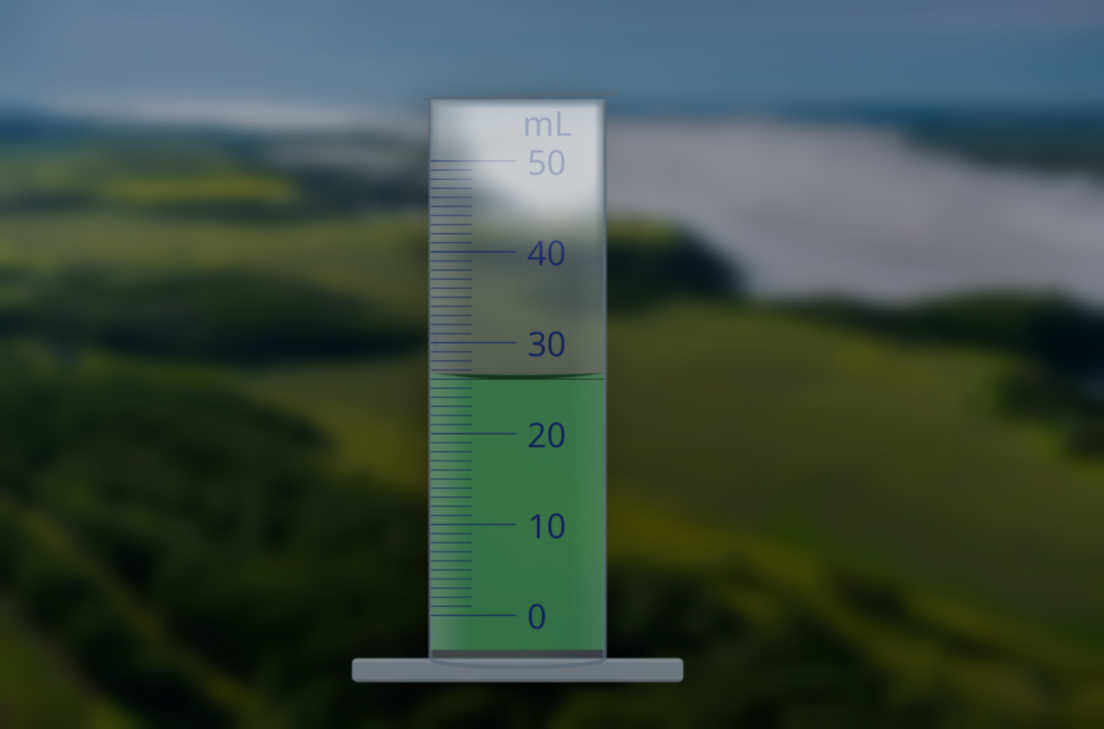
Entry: 26 mL
